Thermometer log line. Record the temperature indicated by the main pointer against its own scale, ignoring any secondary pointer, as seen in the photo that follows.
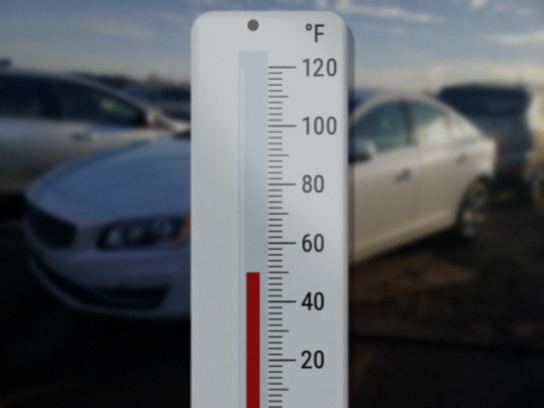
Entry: 50 °F
